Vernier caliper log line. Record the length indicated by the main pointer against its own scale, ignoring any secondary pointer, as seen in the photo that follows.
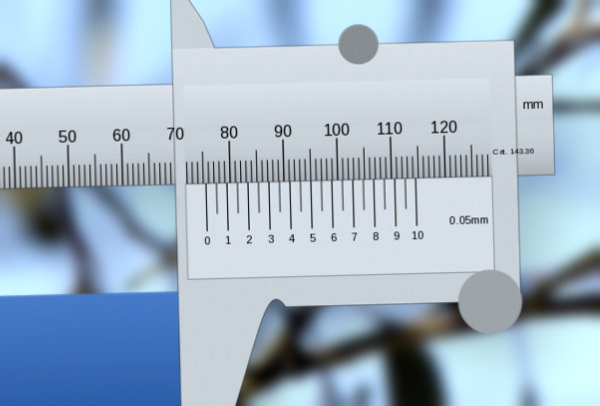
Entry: 75.5 mm
